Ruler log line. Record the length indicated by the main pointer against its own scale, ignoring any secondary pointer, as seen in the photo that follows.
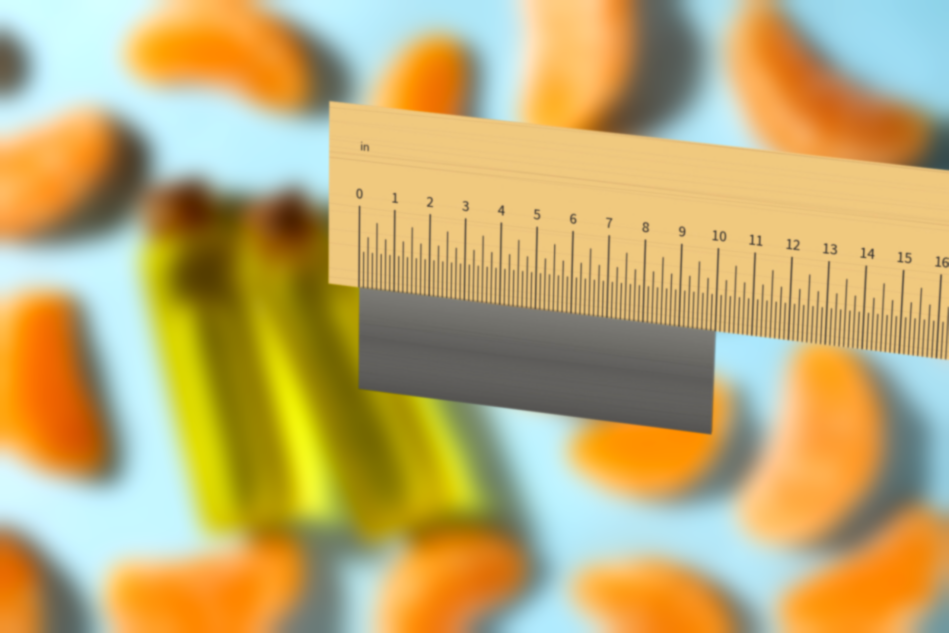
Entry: 10 in
